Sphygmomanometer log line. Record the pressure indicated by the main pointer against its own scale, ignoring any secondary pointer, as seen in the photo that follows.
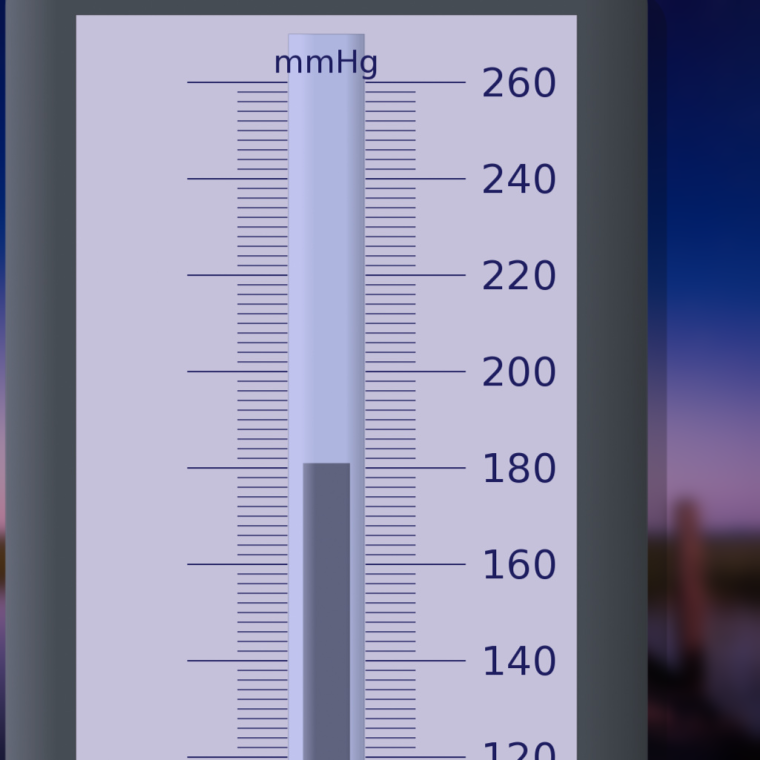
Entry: 181 mmHg
